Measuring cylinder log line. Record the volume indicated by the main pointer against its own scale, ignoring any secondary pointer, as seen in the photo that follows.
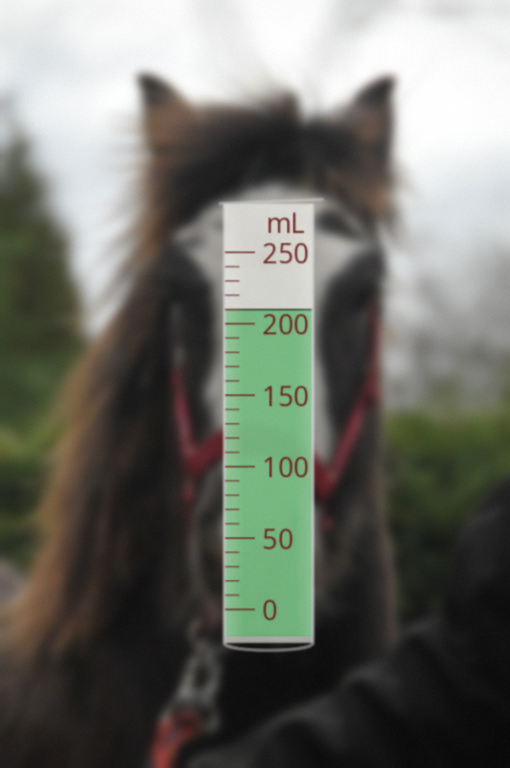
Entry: 210 mL
